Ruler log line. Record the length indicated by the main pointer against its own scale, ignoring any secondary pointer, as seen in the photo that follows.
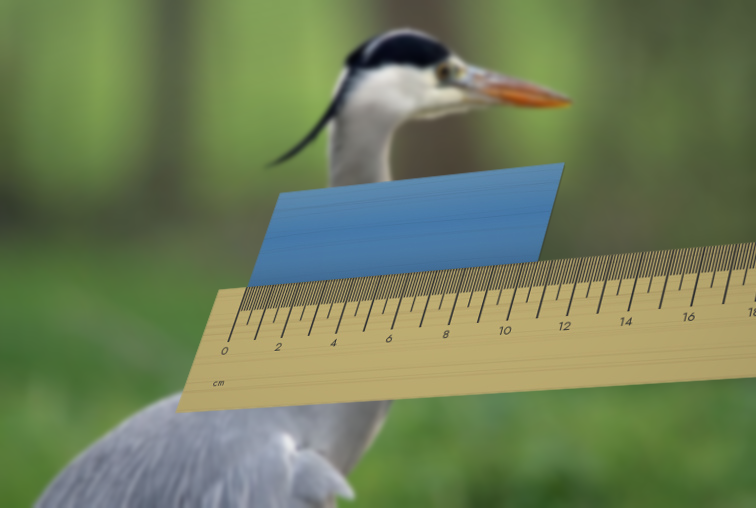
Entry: 10.5 cm
